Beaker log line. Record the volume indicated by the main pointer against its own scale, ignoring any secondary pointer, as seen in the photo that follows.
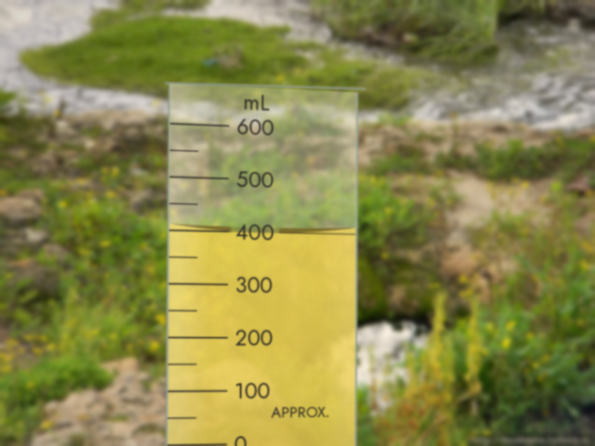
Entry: 400 mL
